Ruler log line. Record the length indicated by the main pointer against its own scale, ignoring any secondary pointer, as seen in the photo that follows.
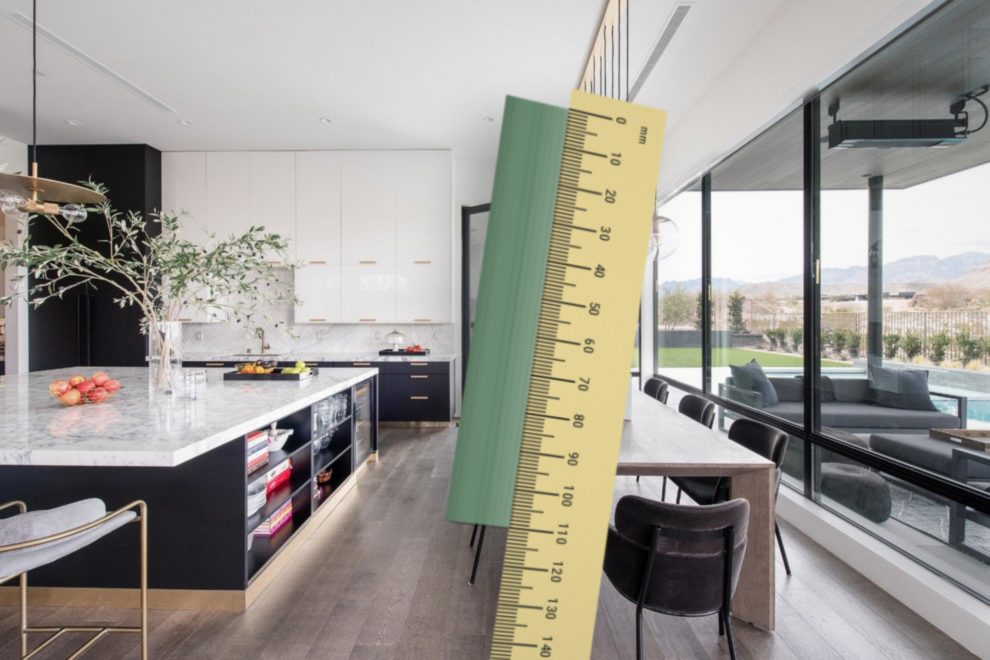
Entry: 110 mm
